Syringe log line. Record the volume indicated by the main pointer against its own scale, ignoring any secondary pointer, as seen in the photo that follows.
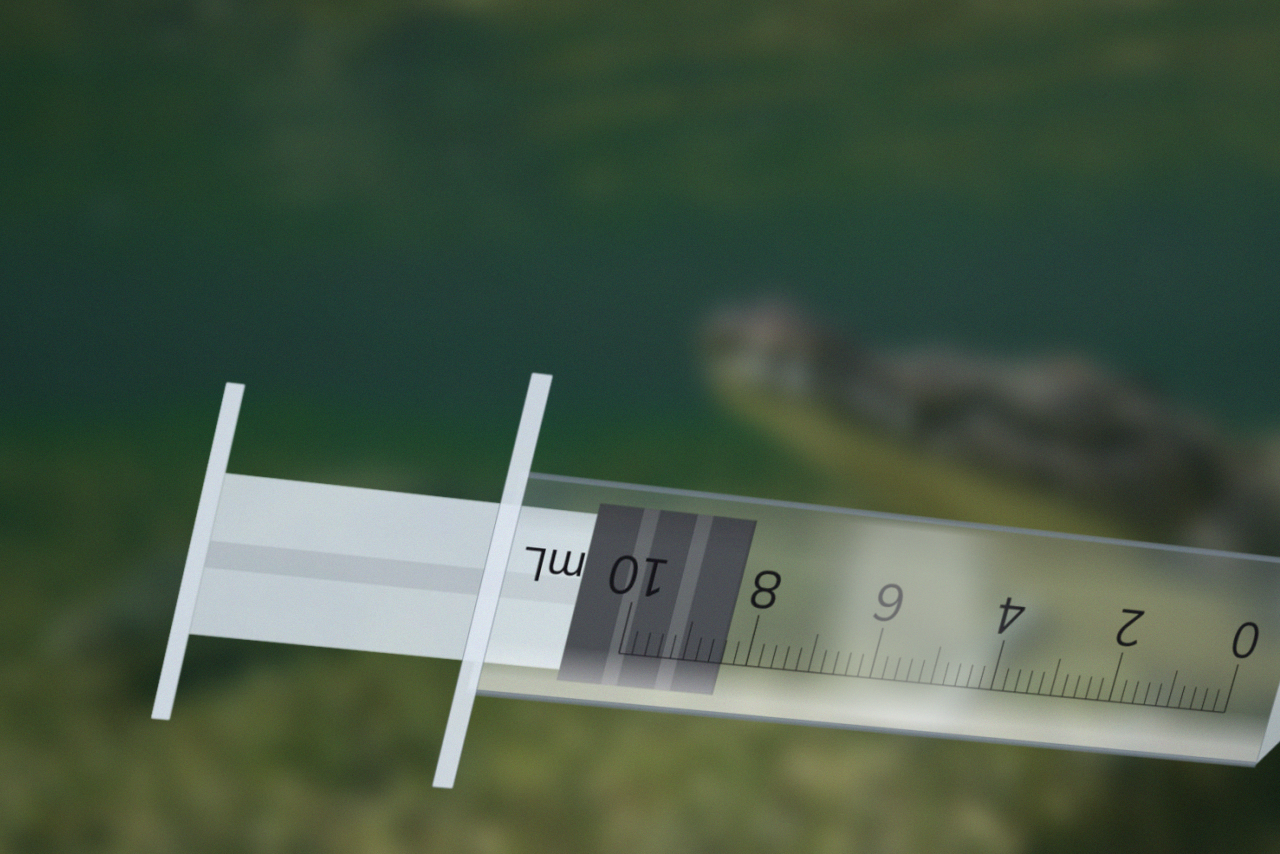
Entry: 8.4 mL
